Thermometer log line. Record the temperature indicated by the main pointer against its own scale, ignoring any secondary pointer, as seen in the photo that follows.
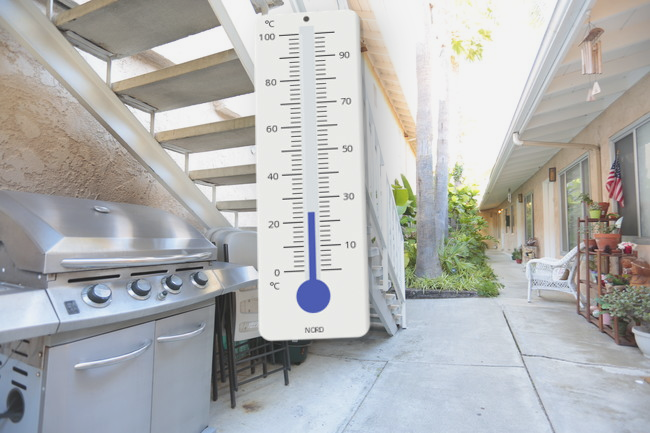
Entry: 24 °C
